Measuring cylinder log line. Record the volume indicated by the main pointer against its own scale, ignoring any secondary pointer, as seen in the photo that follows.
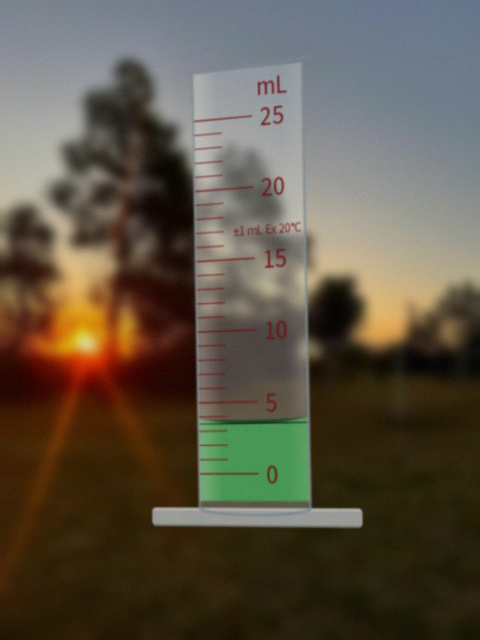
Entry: 3.5 mL
